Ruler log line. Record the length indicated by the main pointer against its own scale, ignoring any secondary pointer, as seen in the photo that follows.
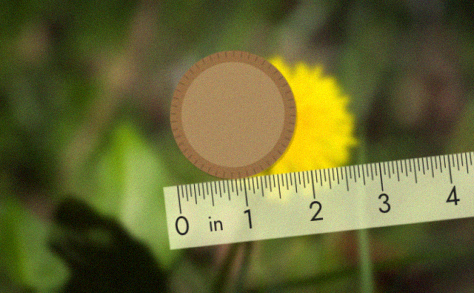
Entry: 1.875 in
